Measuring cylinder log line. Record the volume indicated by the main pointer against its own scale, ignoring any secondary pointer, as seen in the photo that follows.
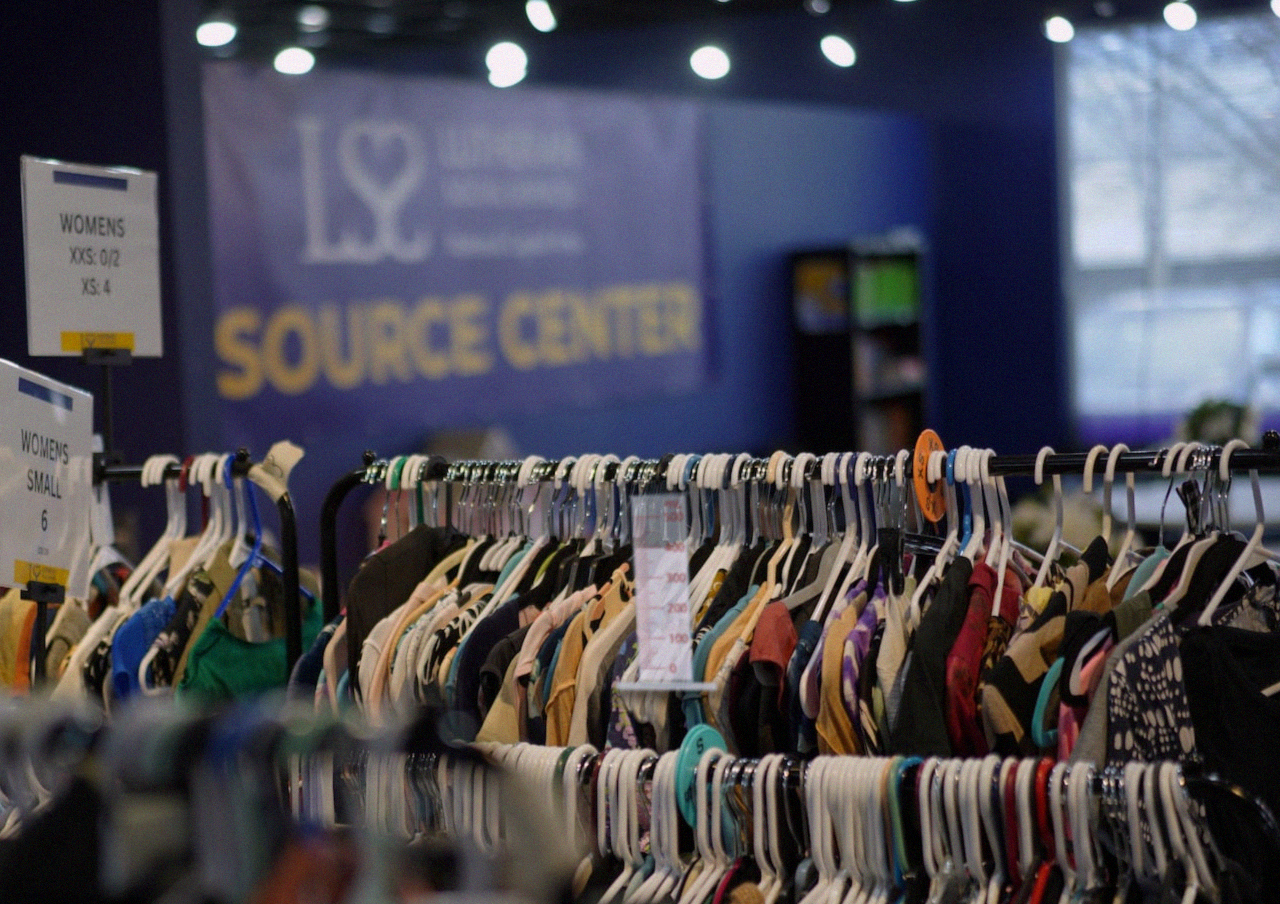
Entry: 400 mL
